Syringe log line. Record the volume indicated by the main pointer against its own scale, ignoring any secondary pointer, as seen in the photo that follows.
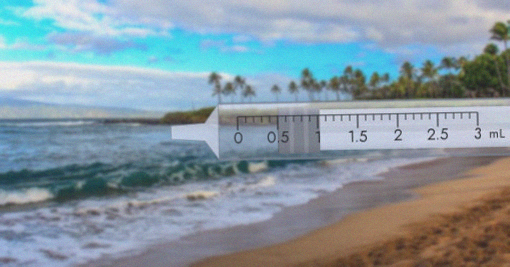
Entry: 0.5 mL
